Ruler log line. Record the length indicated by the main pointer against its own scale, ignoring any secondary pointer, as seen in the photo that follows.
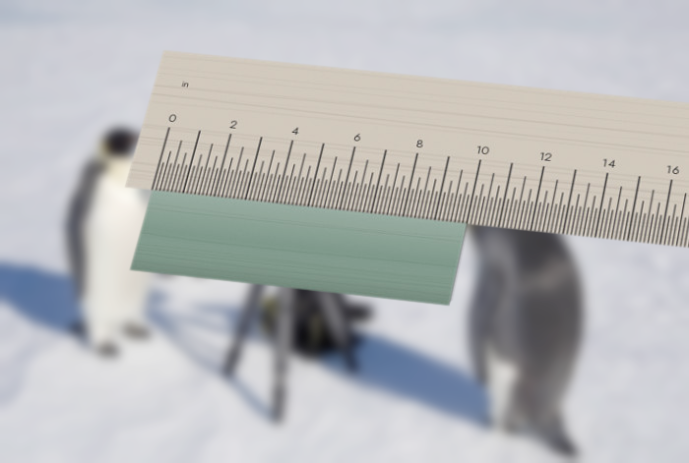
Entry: 10 in
